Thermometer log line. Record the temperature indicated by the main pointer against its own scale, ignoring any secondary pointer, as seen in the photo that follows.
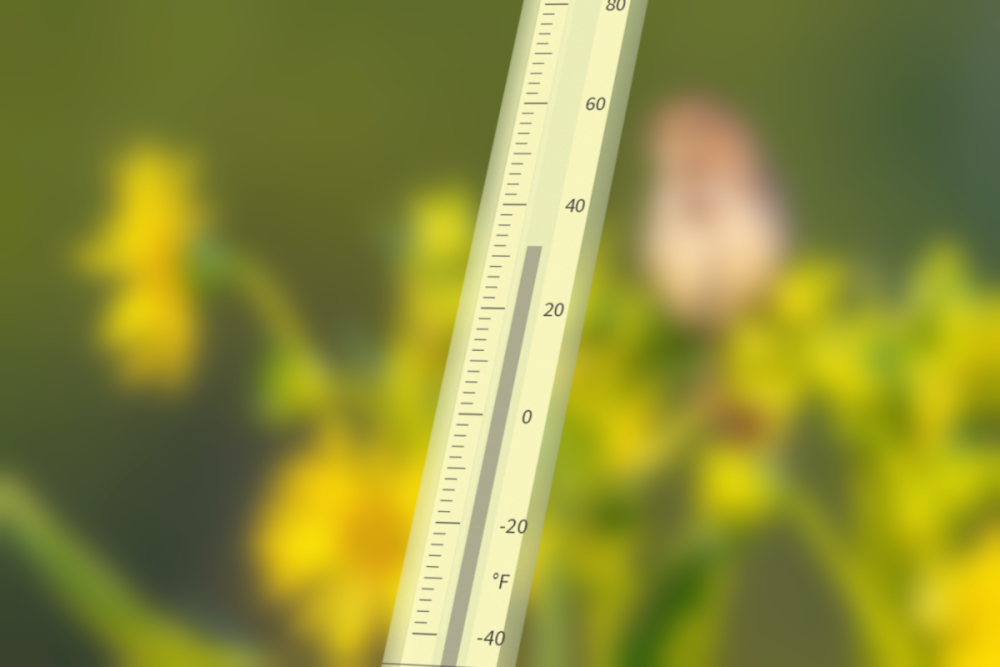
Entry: 32 °F
